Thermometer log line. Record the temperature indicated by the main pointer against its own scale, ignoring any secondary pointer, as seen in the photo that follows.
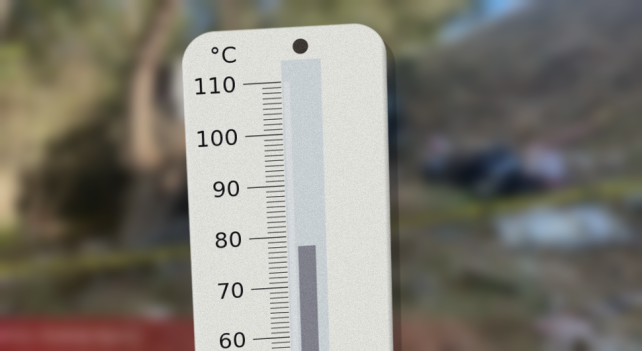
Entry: 78 °C
